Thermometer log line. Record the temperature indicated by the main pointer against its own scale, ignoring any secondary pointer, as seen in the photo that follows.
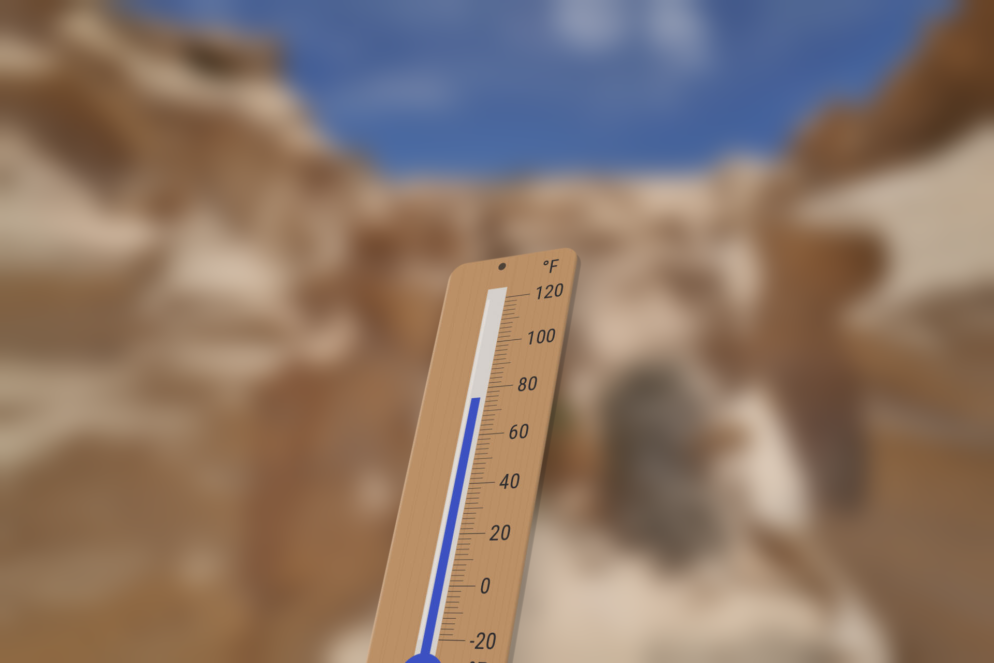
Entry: 76 °F
